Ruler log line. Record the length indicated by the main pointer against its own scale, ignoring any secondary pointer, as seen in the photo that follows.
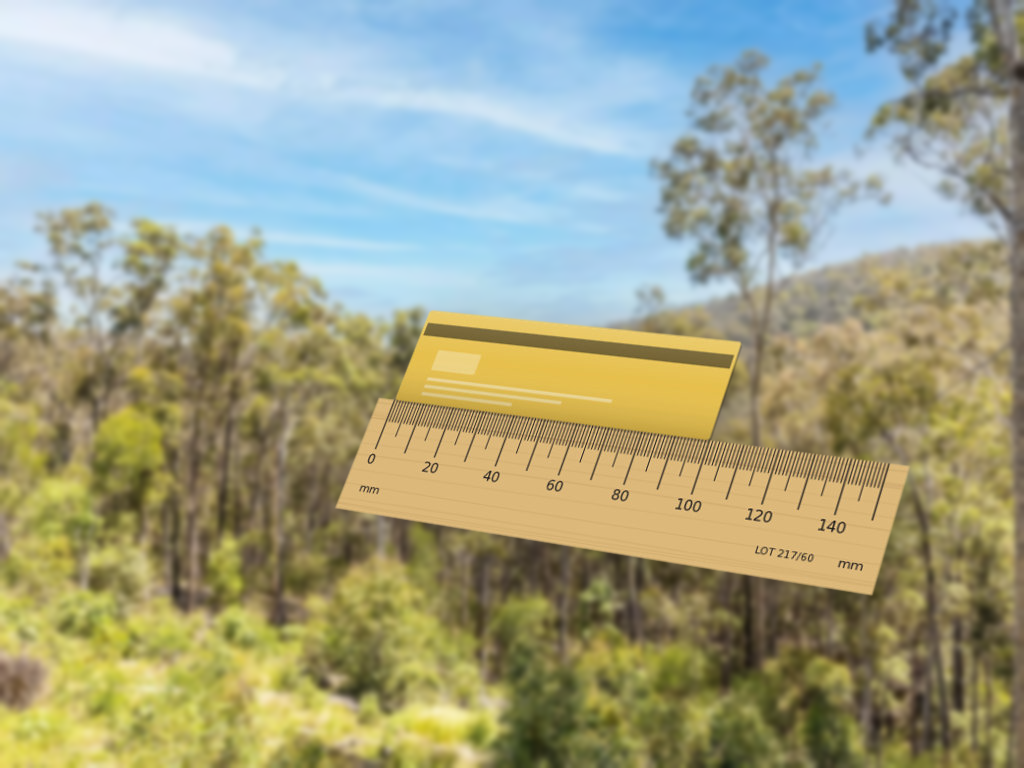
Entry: 100 mm
